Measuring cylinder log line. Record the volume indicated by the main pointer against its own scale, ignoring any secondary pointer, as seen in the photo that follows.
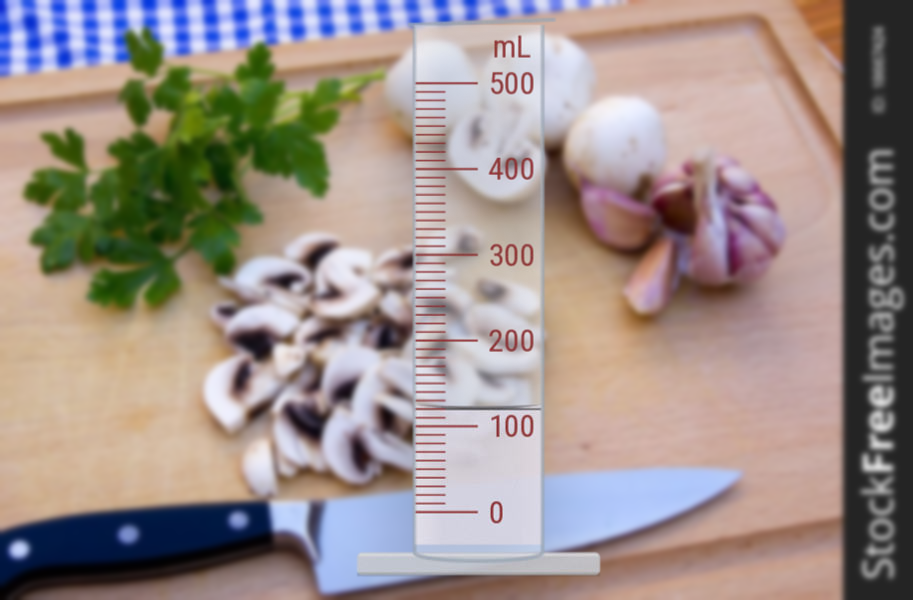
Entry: 120 mL
